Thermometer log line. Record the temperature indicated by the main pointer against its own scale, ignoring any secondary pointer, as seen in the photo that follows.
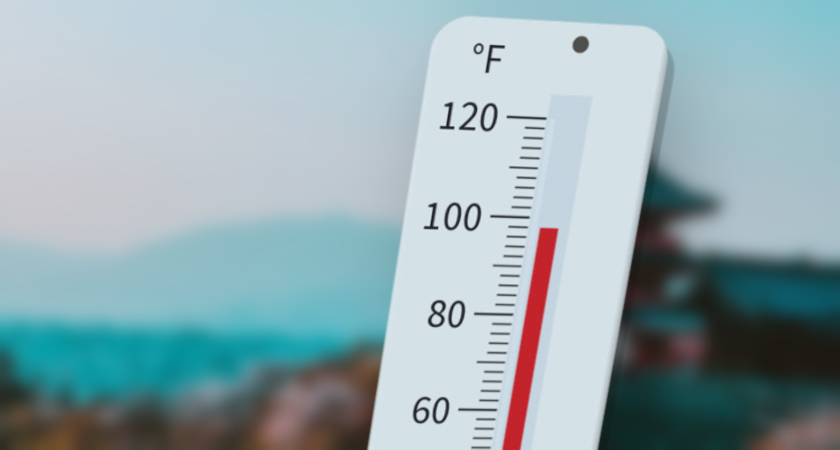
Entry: 98 °F
